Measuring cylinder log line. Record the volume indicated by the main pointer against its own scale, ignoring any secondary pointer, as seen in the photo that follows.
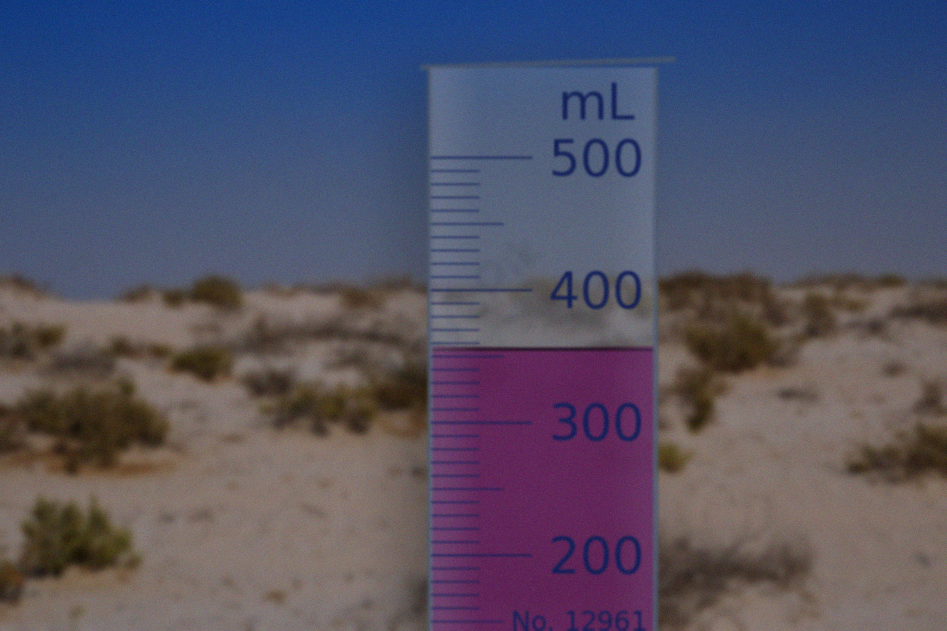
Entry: 355 mL
